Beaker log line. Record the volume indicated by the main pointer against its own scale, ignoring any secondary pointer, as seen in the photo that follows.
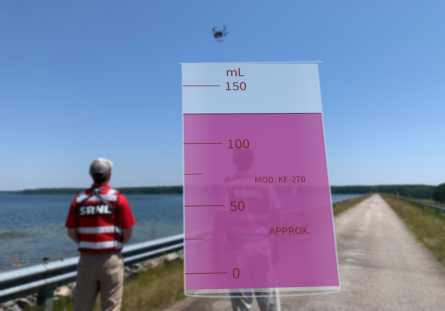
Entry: 125 mL
